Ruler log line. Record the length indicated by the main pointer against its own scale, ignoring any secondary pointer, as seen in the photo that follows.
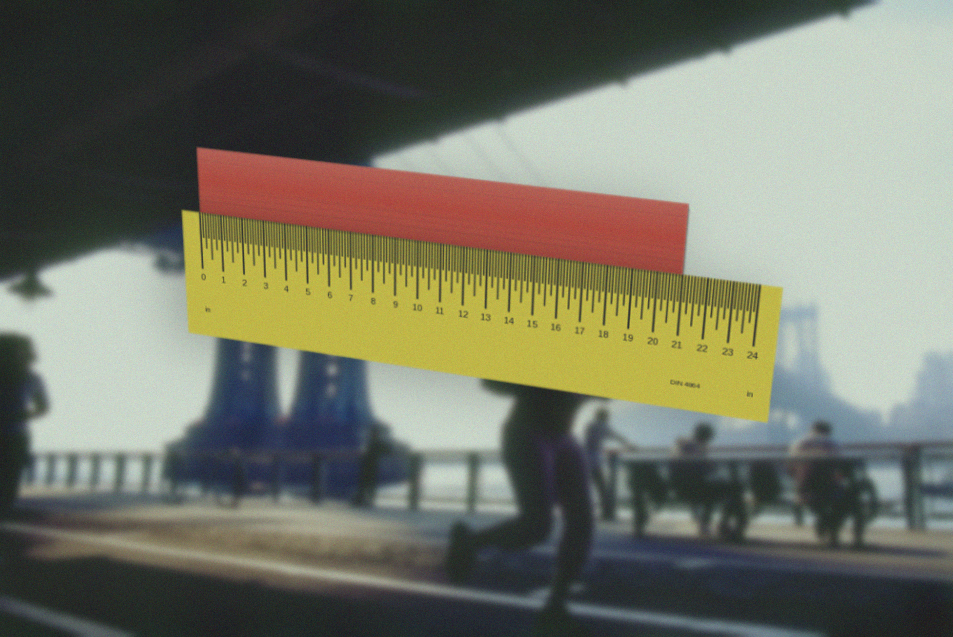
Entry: 21 in
